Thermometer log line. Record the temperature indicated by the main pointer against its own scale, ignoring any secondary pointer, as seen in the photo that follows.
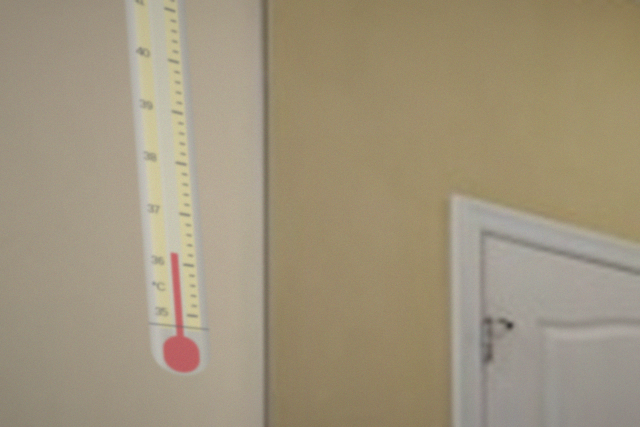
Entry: 36.2 °C
